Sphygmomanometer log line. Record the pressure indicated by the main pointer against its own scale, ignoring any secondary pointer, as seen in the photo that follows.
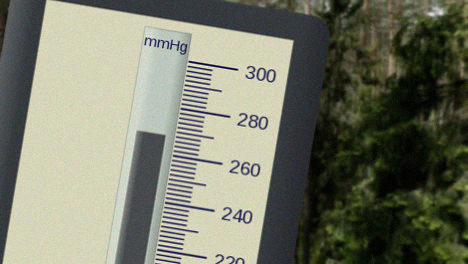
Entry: 268 mmHg
